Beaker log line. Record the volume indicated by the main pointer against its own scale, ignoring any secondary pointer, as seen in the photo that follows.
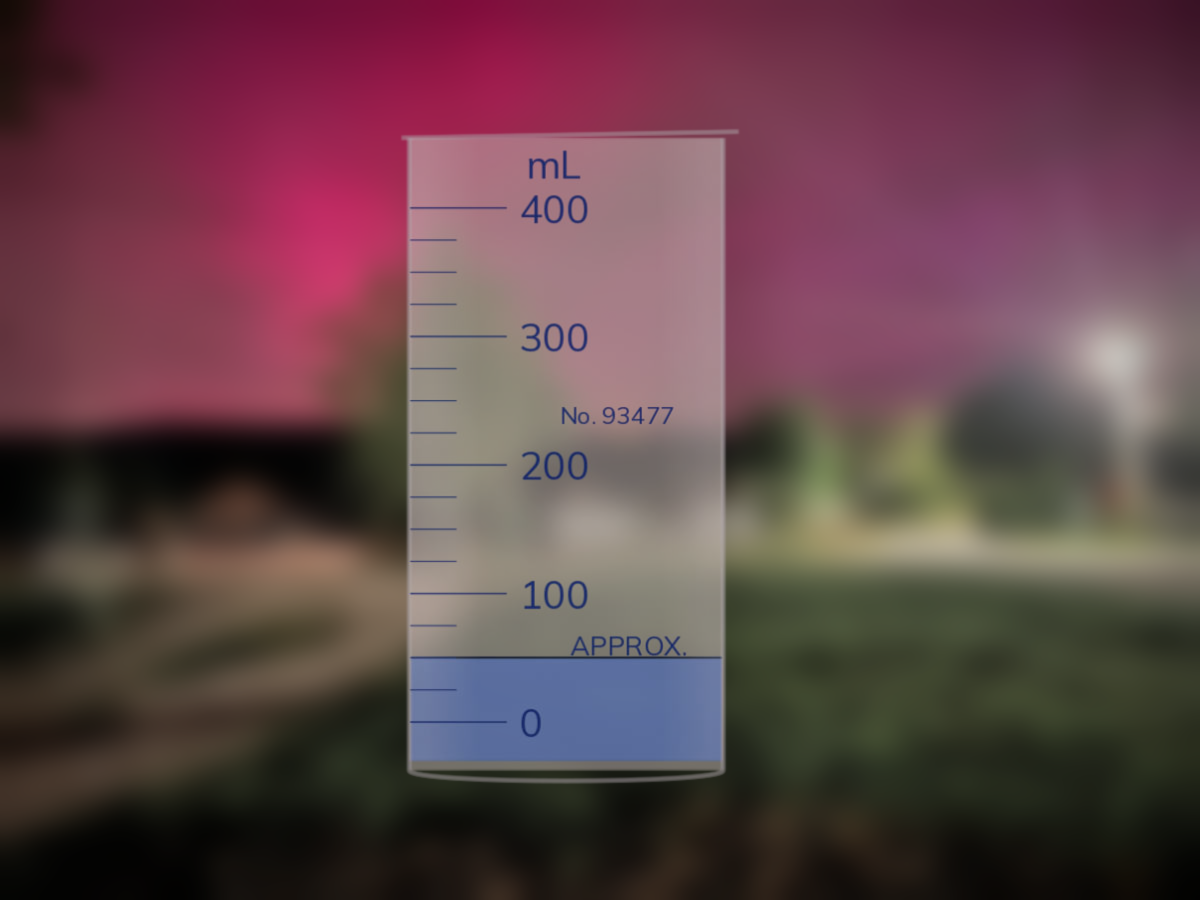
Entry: 50 mL
